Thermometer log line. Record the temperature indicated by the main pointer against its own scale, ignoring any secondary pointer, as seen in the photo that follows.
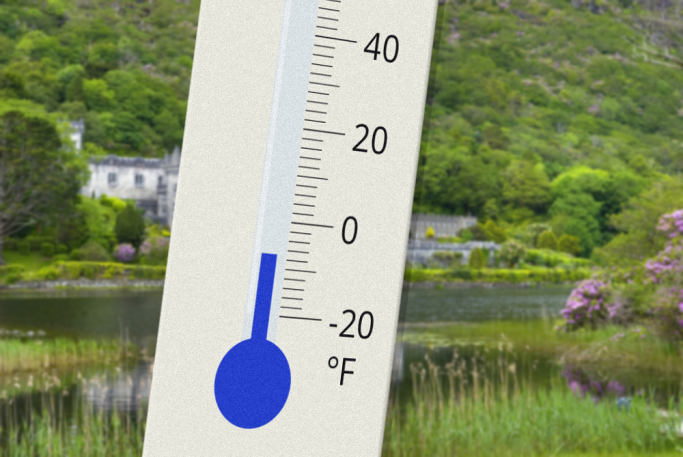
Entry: -7 °F
